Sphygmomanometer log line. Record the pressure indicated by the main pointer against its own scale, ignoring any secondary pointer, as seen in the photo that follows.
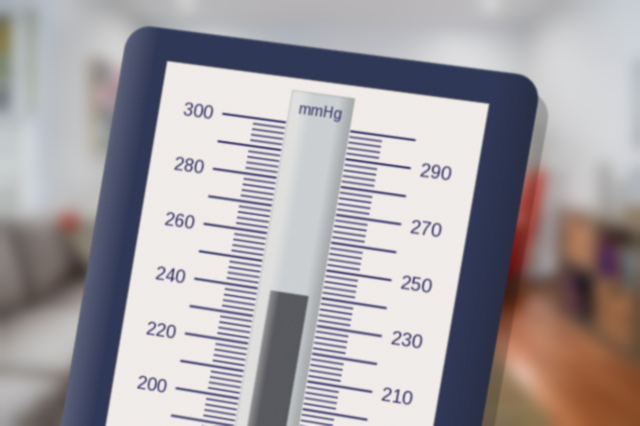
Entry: 240 mmHg
